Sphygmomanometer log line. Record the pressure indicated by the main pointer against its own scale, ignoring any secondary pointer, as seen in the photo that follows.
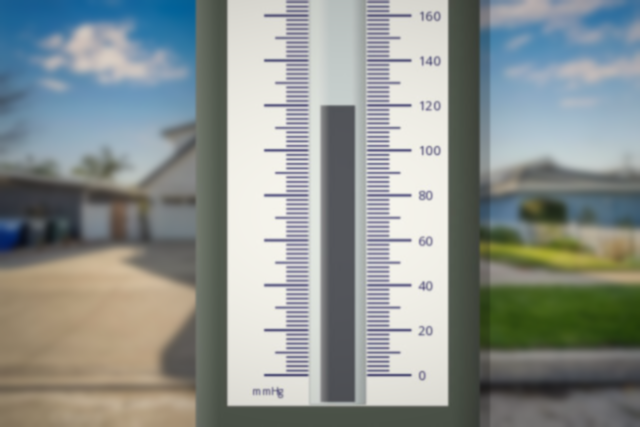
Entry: 120 mmHg
